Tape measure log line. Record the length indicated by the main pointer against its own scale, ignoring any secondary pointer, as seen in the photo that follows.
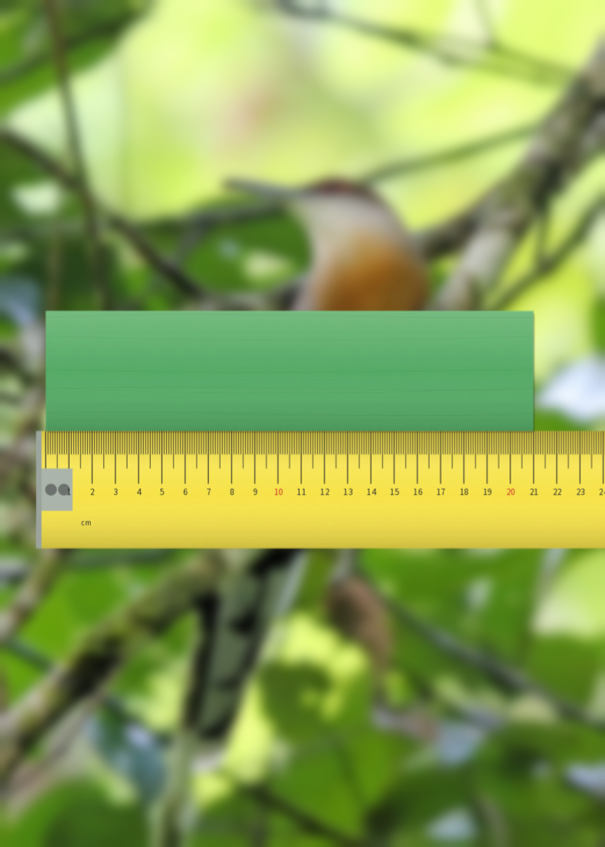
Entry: 21 cm
